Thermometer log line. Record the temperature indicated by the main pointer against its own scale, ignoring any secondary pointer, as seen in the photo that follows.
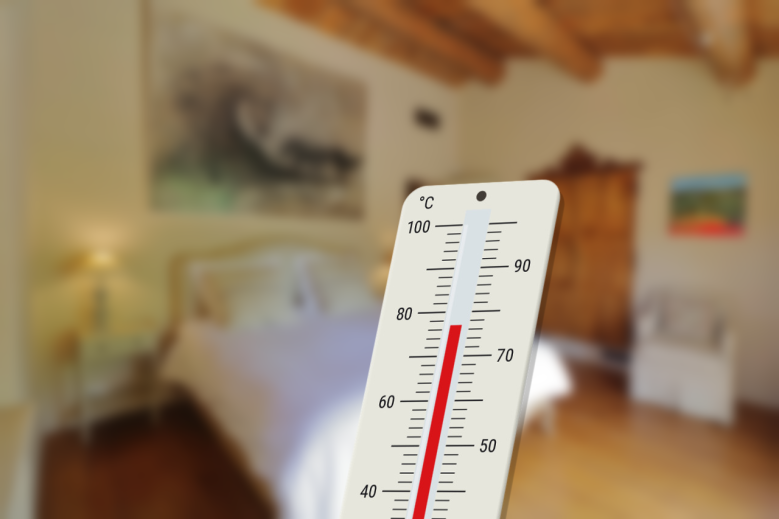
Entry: 77 °C
